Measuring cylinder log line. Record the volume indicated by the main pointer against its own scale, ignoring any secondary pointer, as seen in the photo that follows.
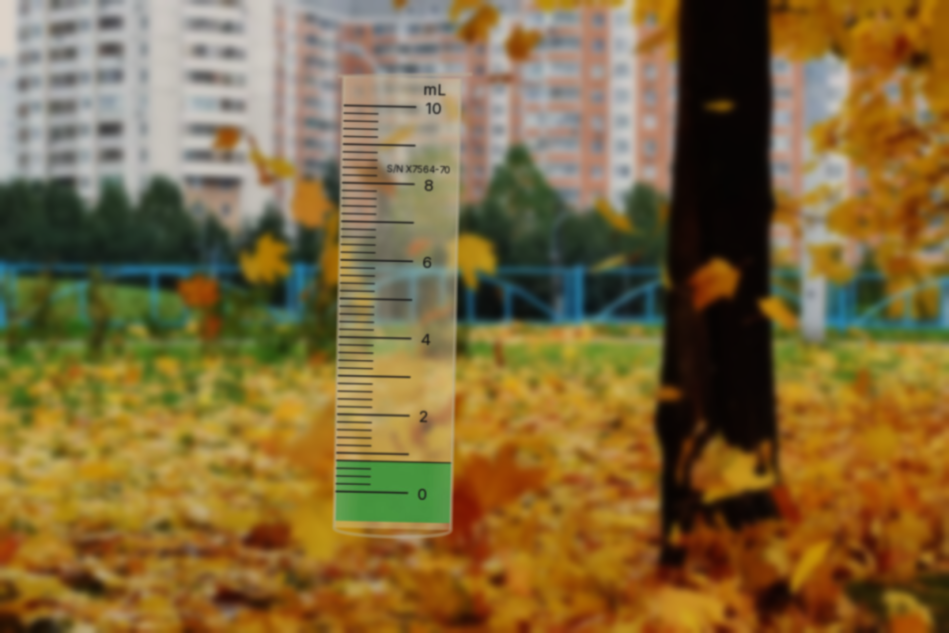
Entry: 0.8 mL
